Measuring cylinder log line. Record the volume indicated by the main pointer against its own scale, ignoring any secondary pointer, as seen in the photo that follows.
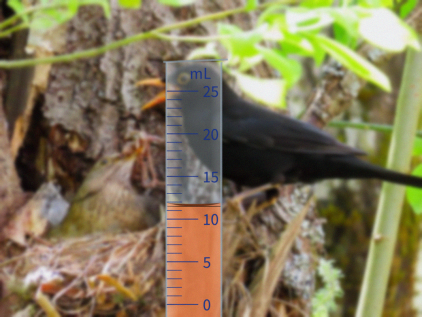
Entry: 11.5 mL
